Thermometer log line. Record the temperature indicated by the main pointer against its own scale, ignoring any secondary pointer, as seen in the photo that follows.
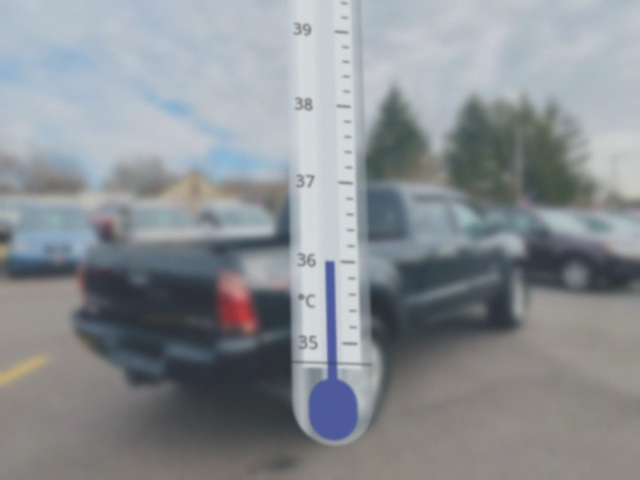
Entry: 36 °C
